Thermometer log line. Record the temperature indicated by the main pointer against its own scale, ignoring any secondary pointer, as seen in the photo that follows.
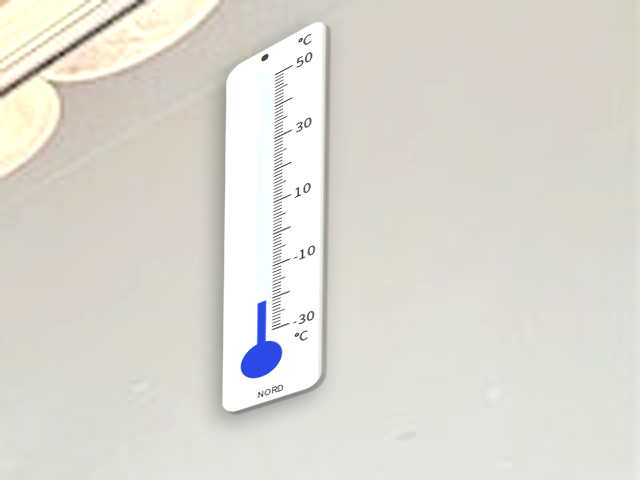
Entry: -20 °C
